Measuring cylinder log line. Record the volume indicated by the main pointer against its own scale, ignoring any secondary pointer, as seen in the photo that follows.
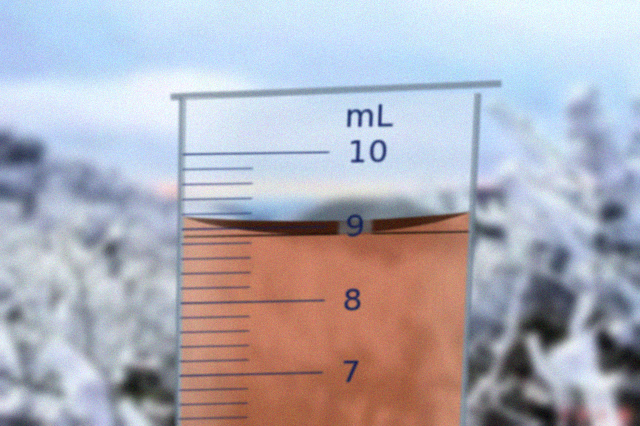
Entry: 8.9 mL
